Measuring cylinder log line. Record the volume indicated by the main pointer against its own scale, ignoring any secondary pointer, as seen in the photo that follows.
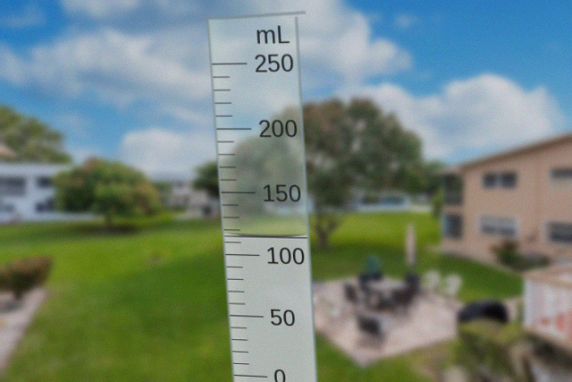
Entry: 115 mL
